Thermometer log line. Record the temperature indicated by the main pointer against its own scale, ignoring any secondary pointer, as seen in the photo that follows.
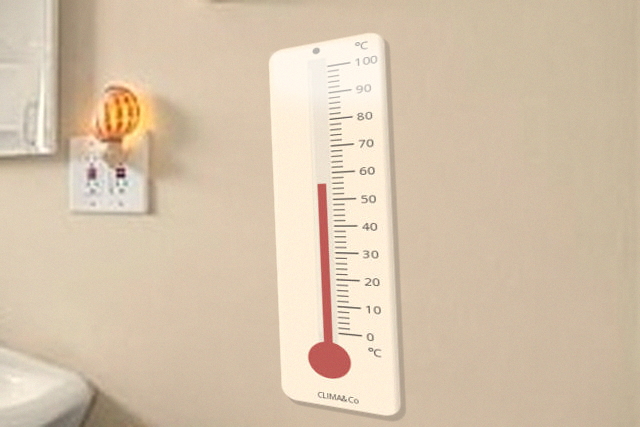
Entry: 56 °C
